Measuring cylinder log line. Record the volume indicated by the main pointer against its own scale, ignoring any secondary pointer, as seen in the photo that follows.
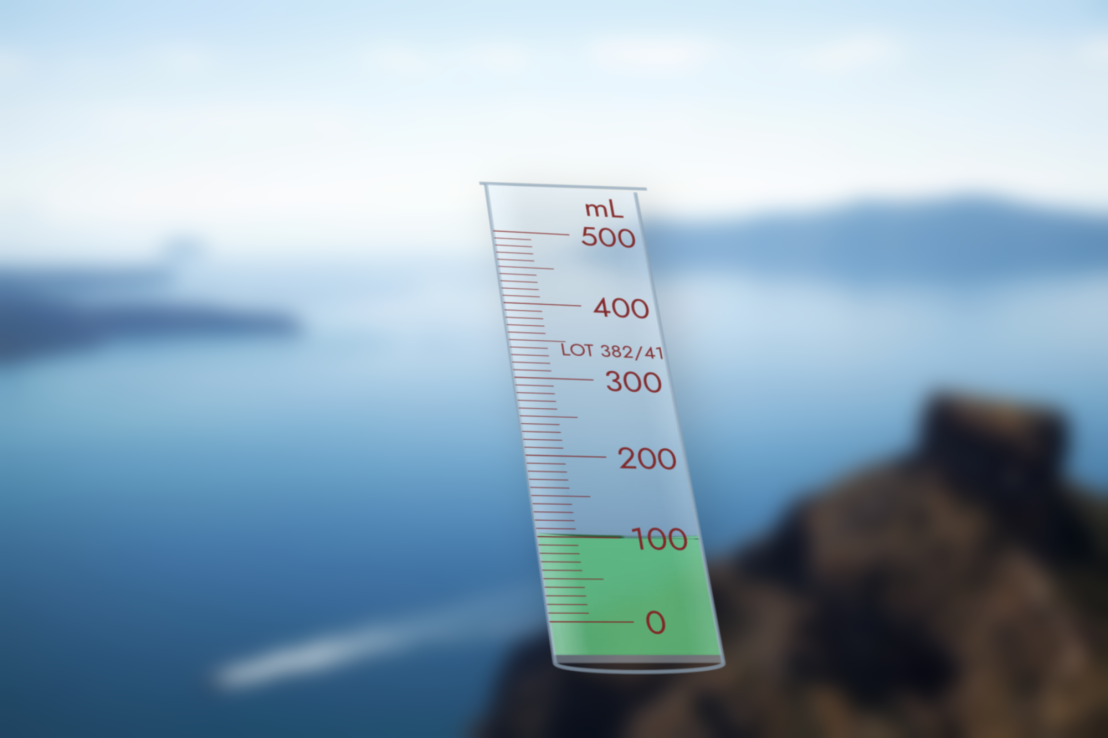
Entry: 100 mL
